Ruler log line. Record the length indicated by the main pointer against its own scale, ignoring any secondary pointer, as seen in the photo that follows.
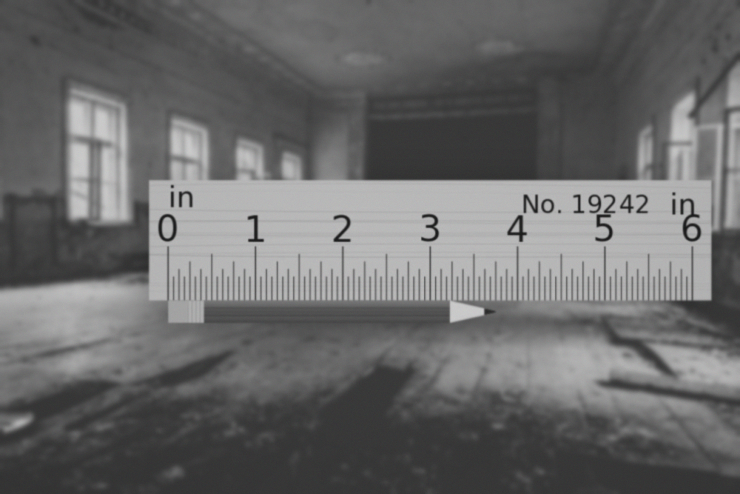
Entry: 3.75 in
